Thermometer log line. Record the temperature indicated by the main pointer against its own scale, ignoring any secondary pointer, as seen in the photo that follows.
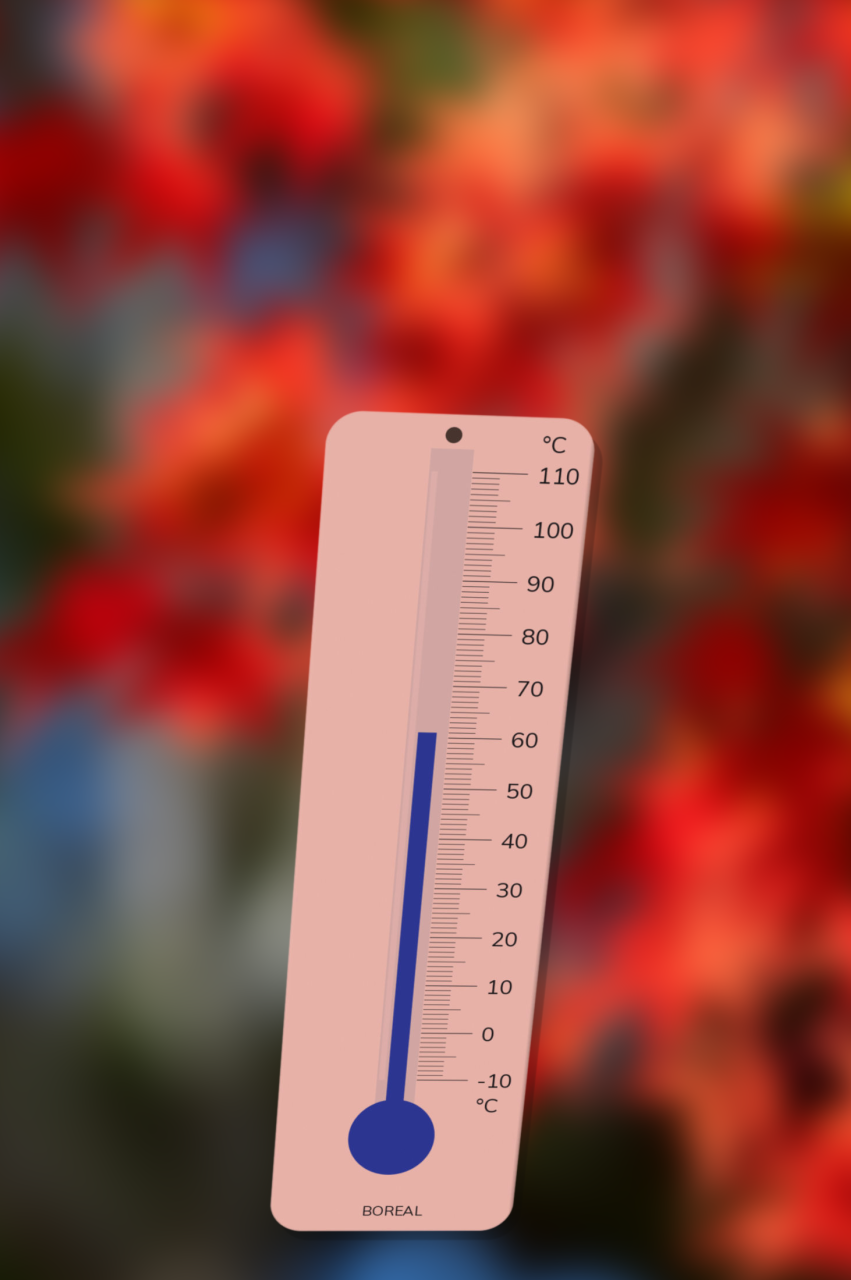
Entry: 61 °C
